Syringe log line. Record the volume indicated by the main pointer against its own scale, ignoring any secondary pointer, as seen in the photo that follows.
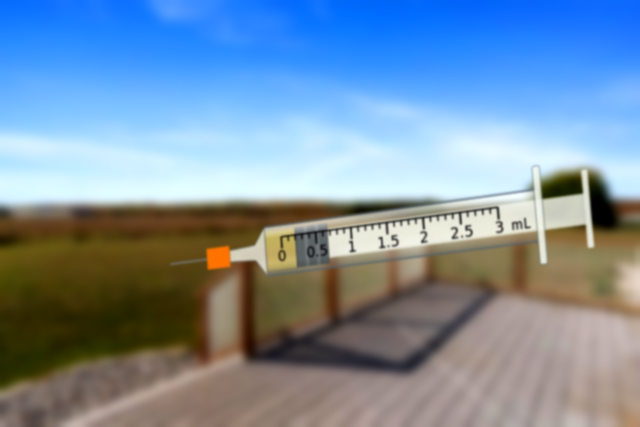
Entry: 0.2 mL
